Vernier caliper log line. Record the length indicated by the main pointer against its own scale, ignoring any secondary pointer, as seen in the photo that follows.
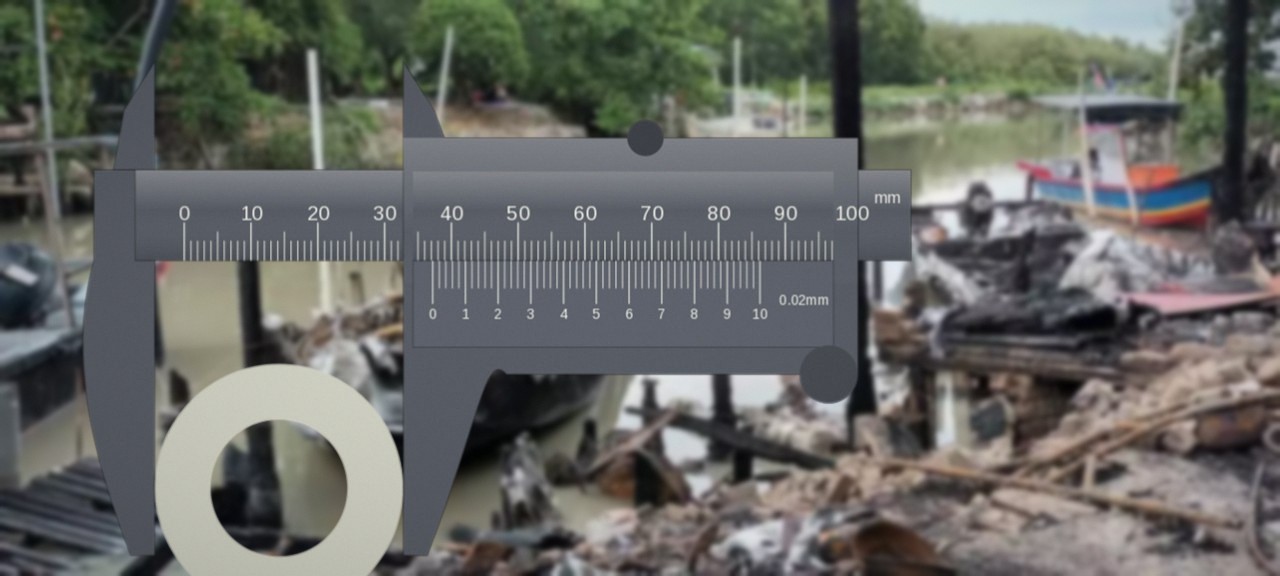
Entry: 37.2 mm
